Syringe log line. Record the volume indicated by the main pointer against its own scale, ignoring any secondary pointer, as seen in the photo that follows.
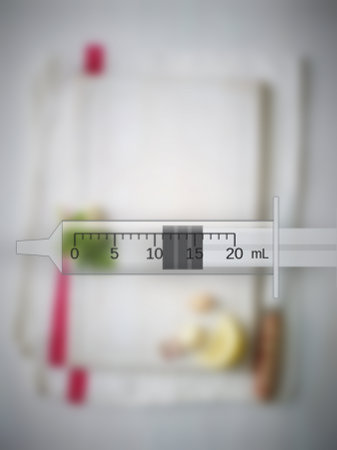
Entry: 11 mL
